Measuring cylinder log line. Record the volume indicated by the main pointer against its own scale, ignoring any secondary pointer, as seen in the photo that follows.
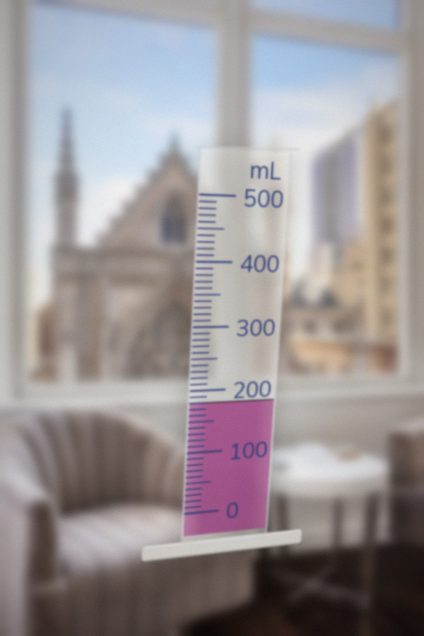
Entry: 180 mL
